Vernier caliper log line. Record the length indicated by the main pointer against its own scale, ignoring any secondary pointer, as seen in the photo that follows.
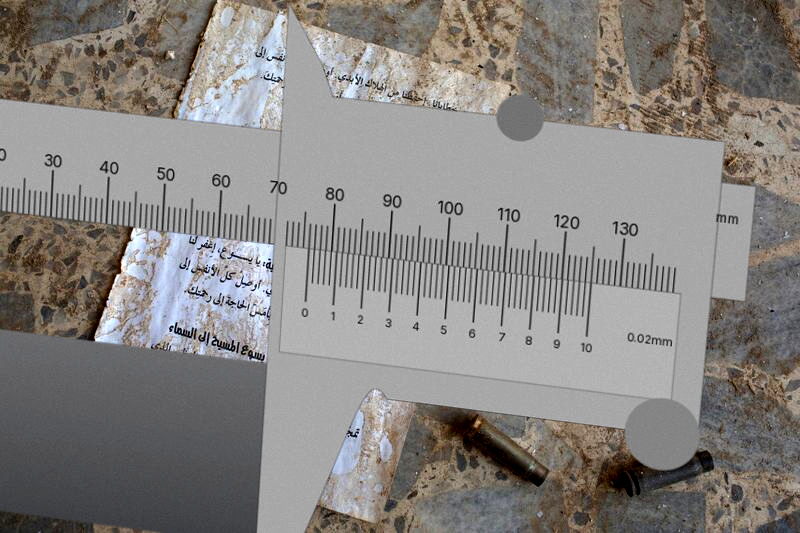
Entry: 76.0 mm
